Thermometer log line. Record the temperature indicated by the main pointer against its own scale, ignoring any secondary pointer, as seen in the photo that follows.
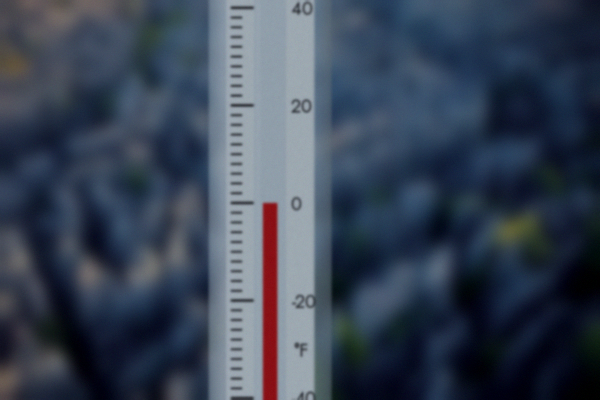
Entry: 0 °F
